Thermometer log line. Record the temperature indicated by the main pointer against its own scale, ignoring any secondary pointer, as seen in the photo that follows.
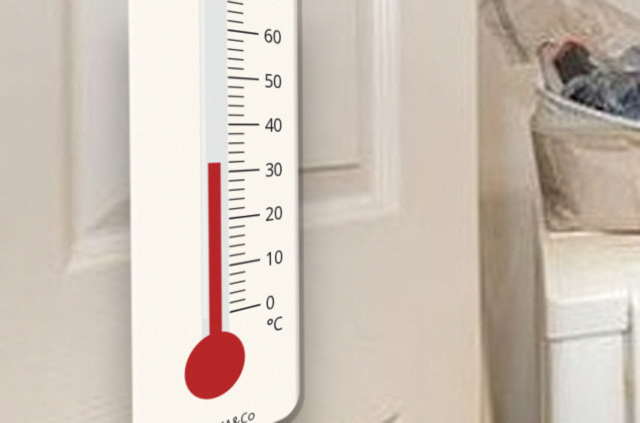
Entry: 32 °C
